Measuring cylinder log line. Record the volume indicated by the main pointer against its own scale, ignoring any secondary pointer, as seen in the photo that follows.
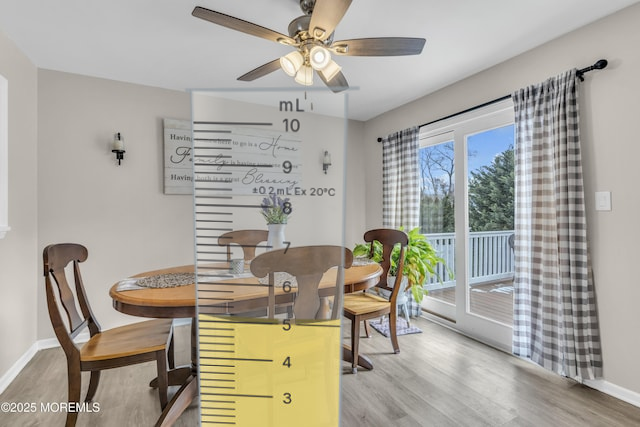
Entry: 5 mL
